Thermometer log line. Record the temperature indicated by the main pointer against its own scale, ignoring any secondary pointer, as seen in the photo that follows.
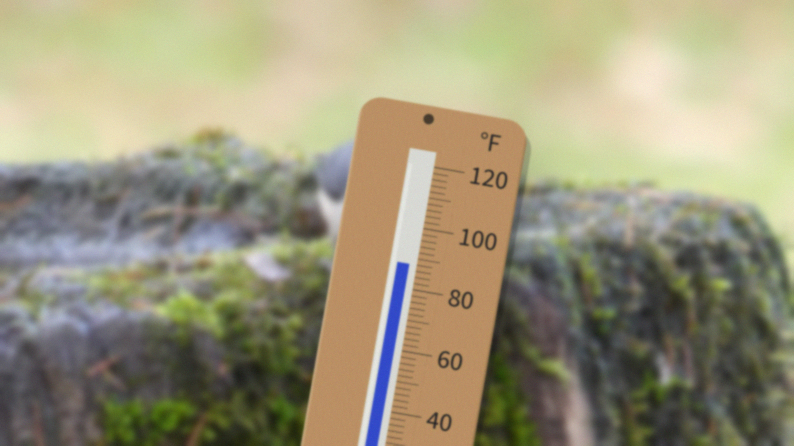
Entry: 88 °F
